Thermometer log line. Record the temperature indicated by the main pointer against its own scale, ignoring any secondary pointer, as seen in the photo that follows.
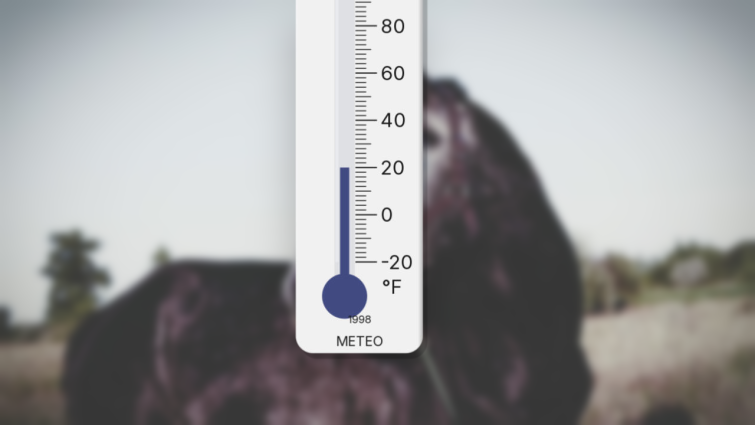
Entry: 20 °F
